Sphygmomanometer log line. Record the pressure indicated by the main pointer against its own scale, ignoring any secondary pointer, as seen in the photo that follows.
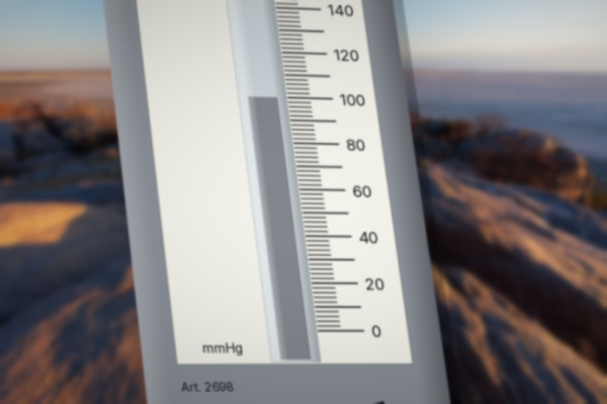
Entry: 100 mmHg
